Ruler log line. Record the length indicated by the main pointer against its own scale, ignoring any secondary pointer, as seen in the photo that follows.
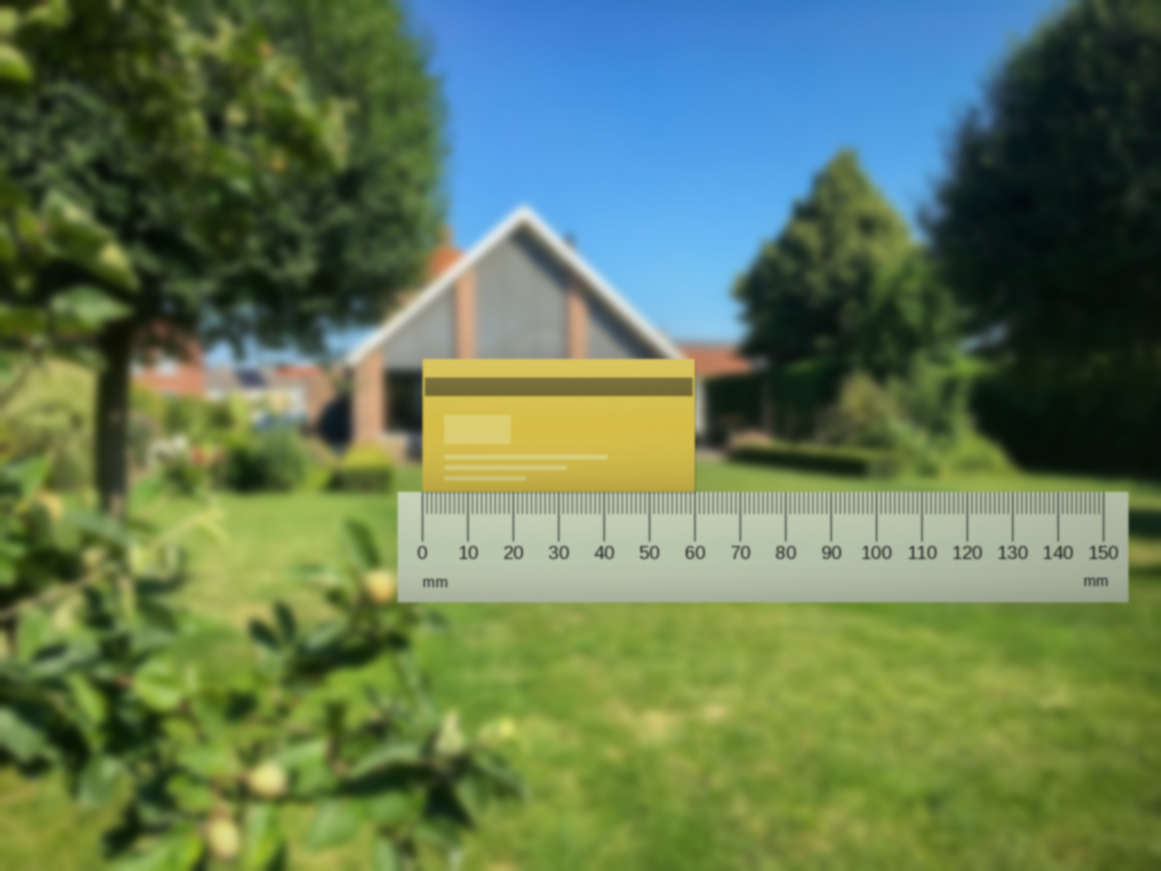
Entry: 60 mm
